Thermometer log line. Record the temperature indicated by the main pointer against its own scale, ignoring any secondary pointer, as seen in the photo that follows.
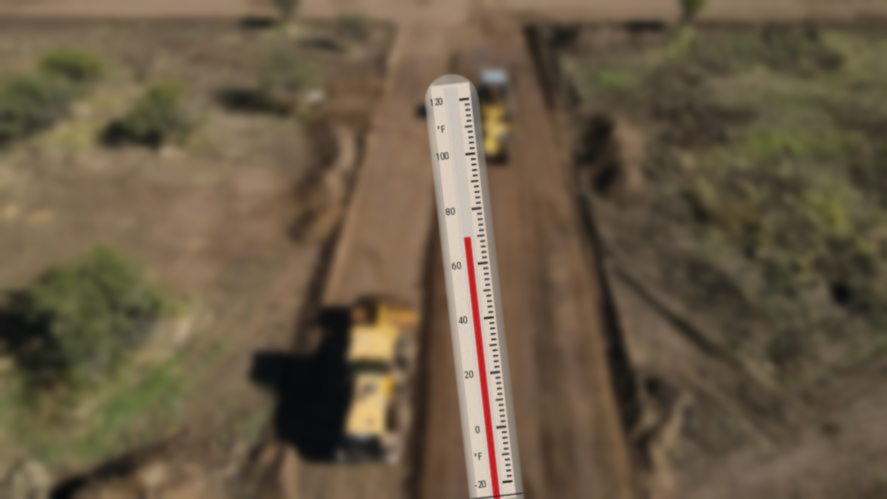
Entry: 70 °F
